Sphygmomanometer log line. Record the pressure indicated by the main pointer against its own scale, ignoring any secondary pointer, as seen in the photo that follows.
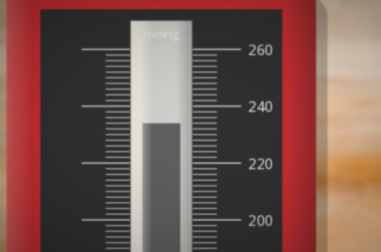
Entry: 234 mmHg
